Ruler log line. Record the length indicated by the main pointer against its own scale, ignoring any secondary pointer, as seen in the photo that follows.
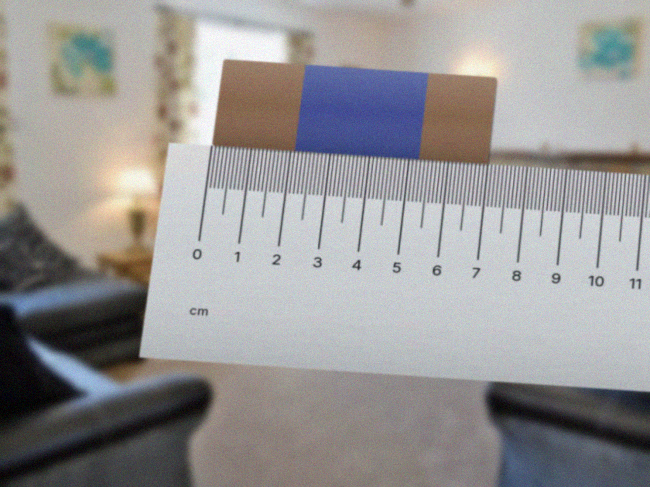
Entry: 7 cm
